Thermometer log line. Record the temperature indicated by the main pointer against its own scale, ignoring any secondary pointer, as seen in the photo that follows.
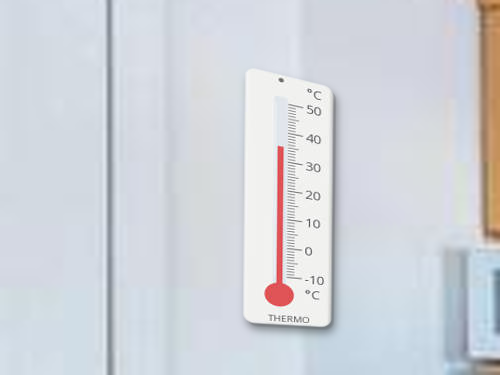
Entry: 35 °C
